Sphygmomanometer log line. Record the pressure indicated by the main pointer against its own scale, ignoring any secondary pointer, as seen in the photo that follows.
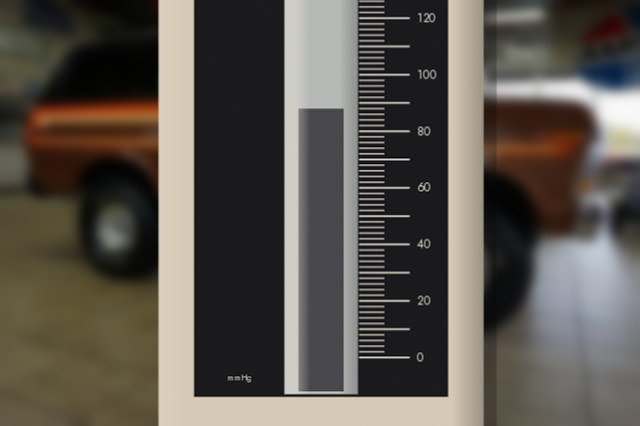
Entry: 88 mmHg
